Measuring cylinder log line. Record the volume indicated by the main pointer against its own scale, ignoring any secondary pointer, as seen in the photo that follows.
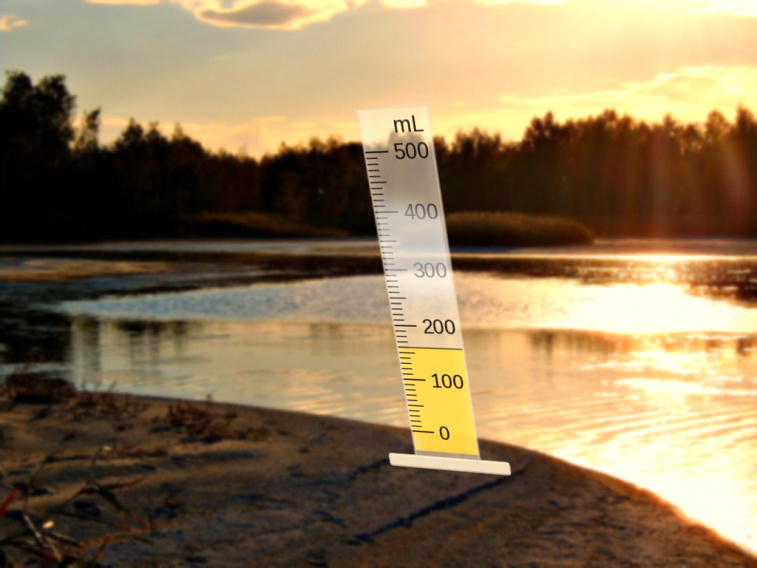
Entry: 160 mL
